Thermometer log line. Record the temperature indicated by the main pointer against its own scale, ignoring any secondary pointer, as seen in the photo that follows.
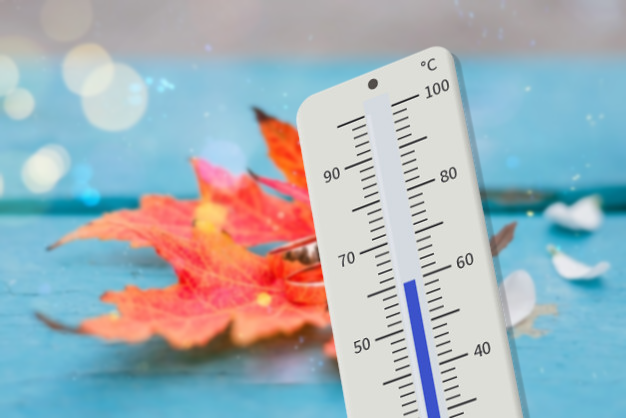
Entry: 60 °C
